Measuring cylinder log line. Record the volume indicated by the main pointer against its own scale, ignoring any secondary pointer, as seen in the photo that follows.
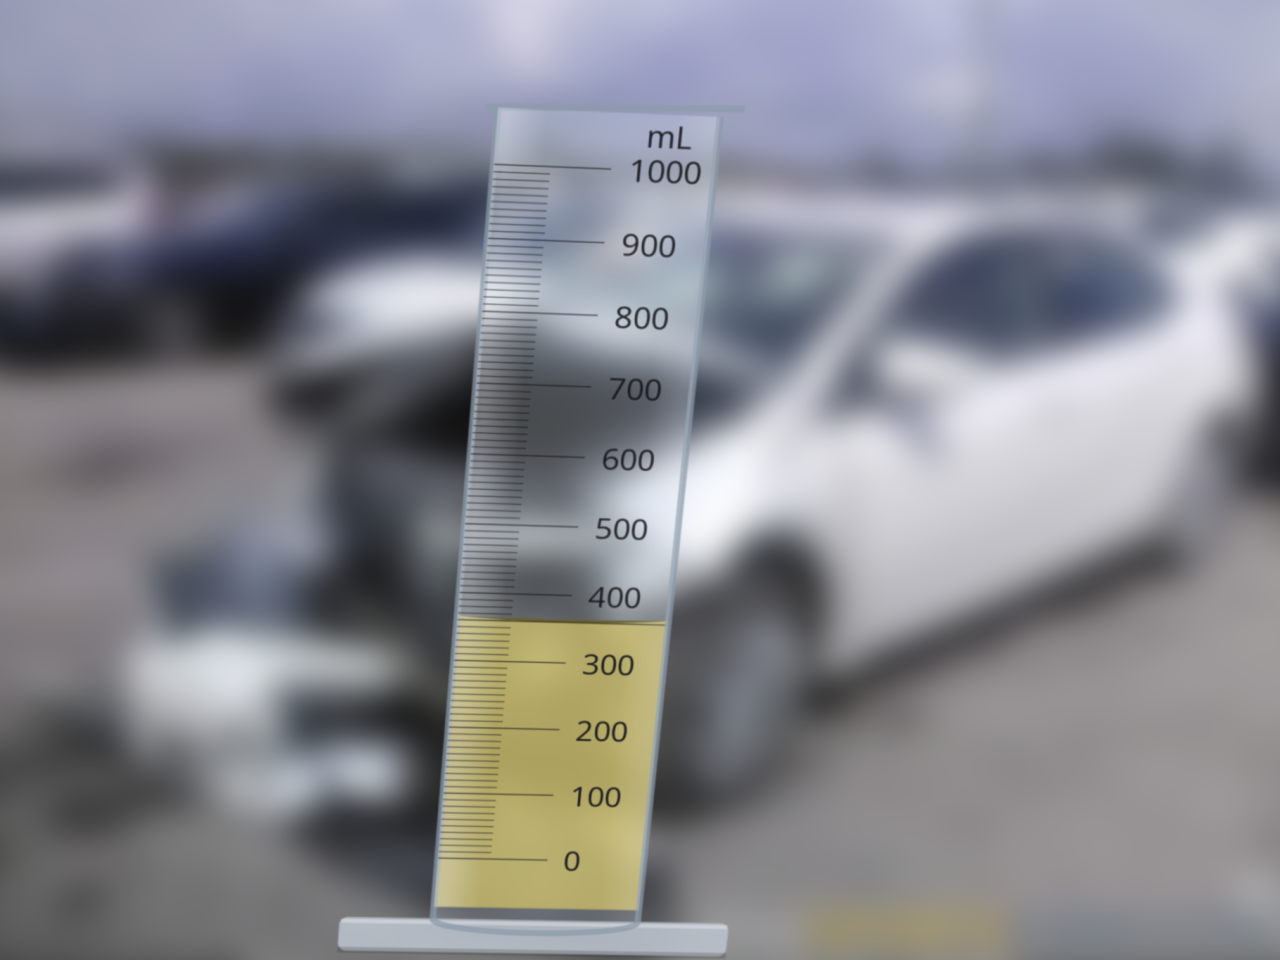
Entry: 360 mL
